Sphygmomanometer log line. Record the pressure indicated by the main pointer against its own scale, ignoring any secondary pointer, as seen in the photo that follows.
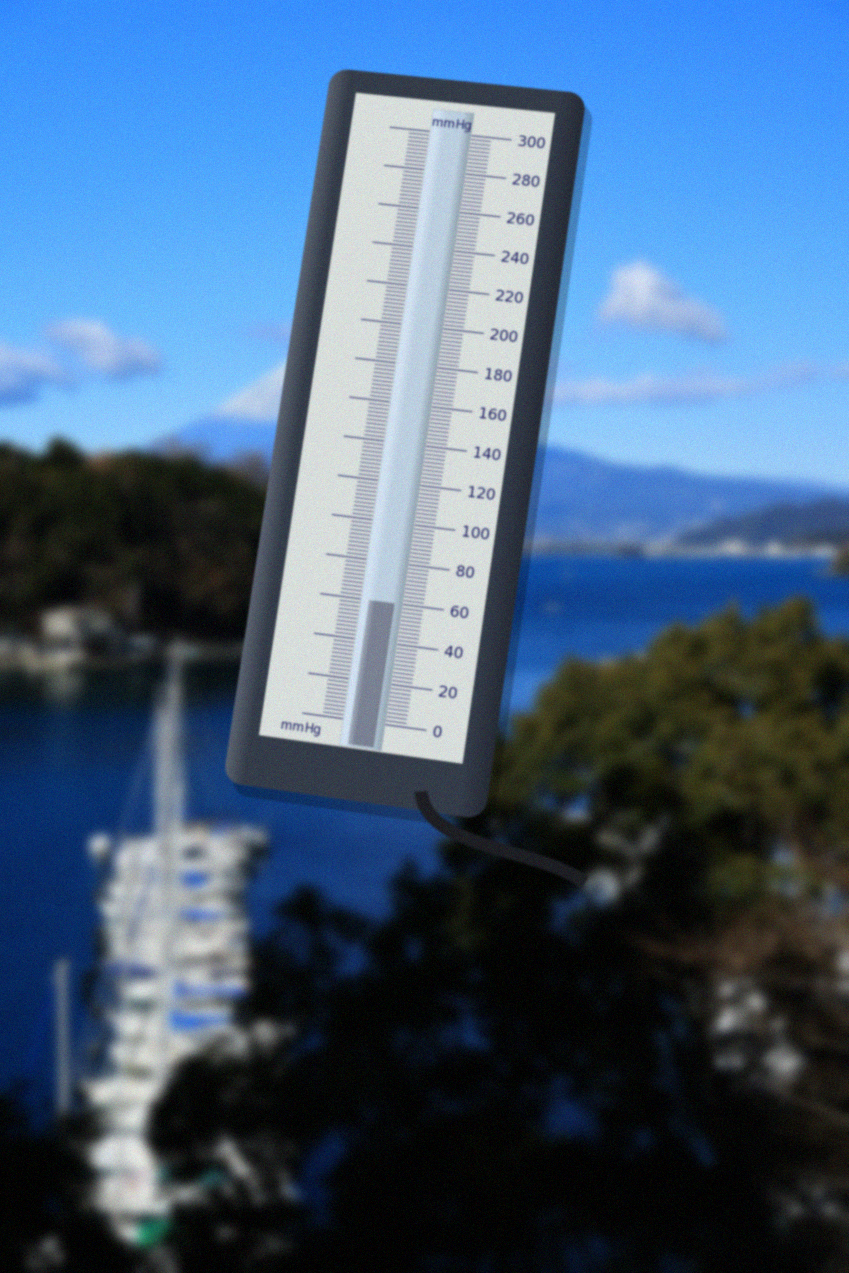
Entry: 60 mmHg
